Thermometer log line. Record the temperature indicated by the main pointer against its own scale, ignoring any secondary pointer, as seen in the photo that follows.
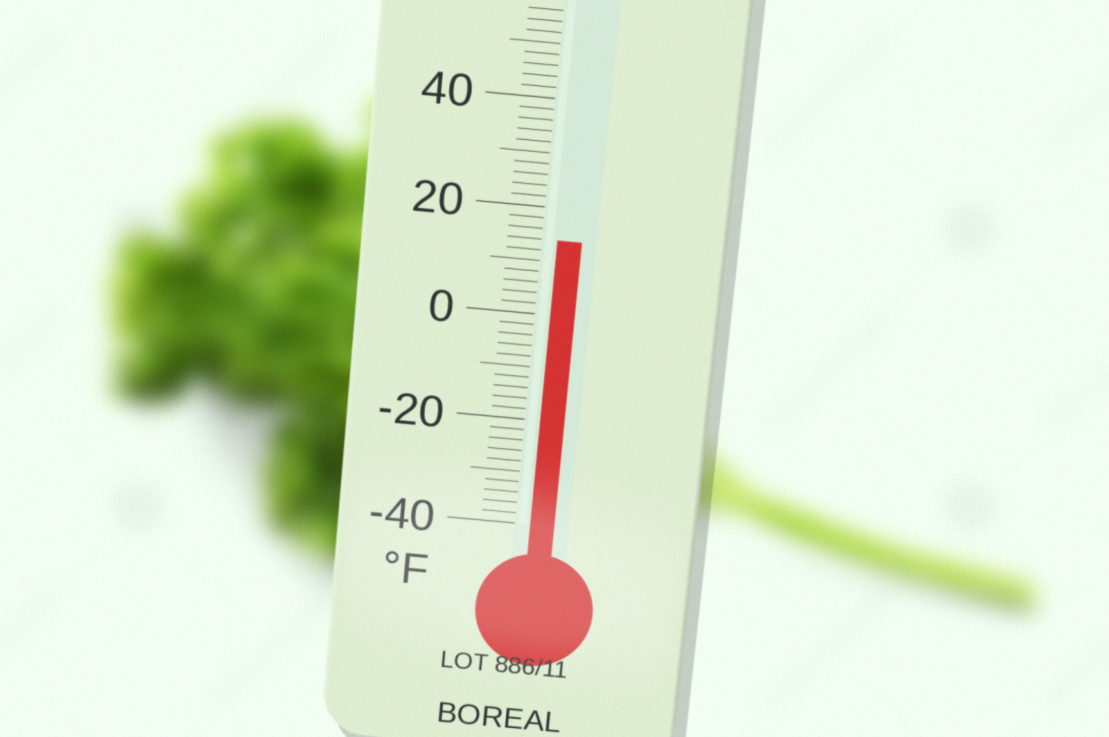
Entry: 14 °F
